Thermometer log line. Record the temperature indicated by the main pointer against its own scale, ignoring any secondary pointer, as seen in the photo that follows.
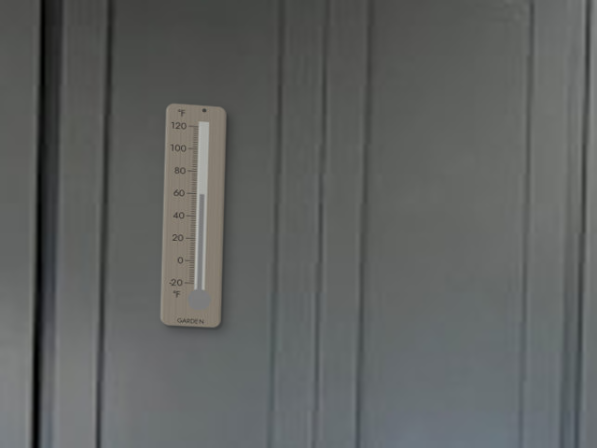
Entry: 60 °F
